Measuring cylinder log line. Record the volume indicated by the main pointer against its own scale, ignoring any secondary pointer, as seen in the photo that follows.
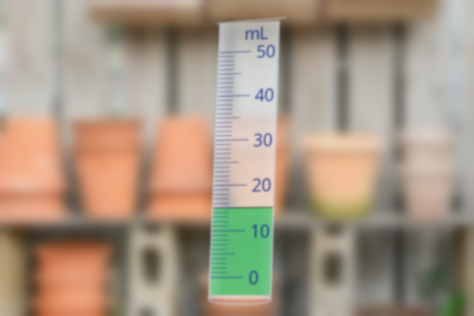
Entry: 15 mL
